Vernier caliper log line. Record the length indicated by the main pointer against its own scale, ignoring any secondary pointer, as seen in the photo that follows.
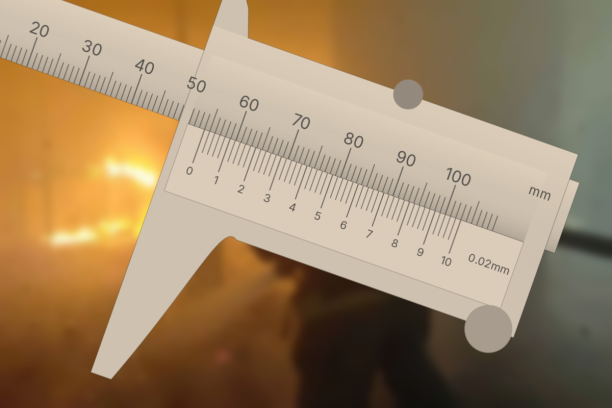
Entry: 54.0 mm
